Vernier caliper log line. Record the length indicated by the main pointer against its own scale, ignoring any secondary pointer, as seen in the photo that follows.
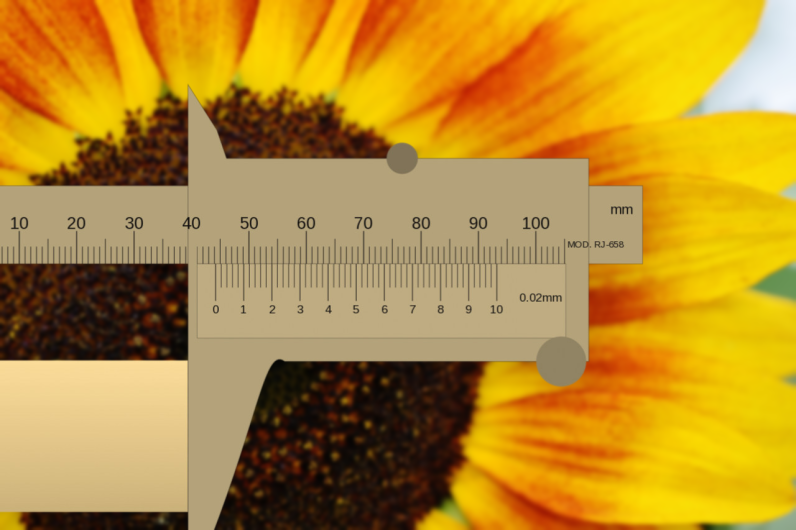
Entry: 44.2 mm
